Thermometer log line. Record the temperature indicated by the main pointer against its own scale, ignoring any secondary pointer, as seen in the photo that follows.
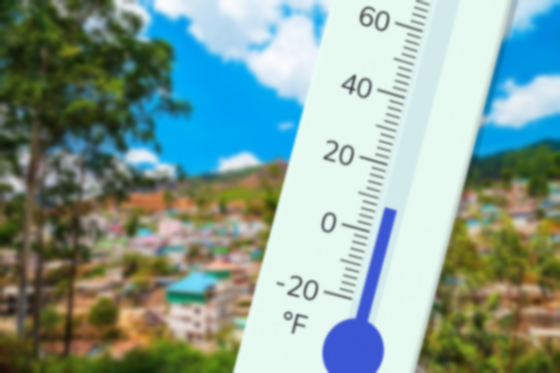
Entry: 8 °F
